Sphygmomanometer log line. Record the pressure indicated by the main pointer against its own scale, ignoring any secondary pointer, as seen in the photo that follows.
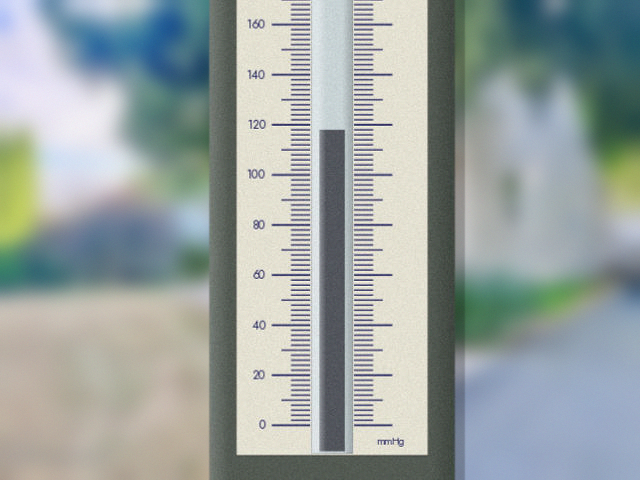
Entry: 118 mmHg
